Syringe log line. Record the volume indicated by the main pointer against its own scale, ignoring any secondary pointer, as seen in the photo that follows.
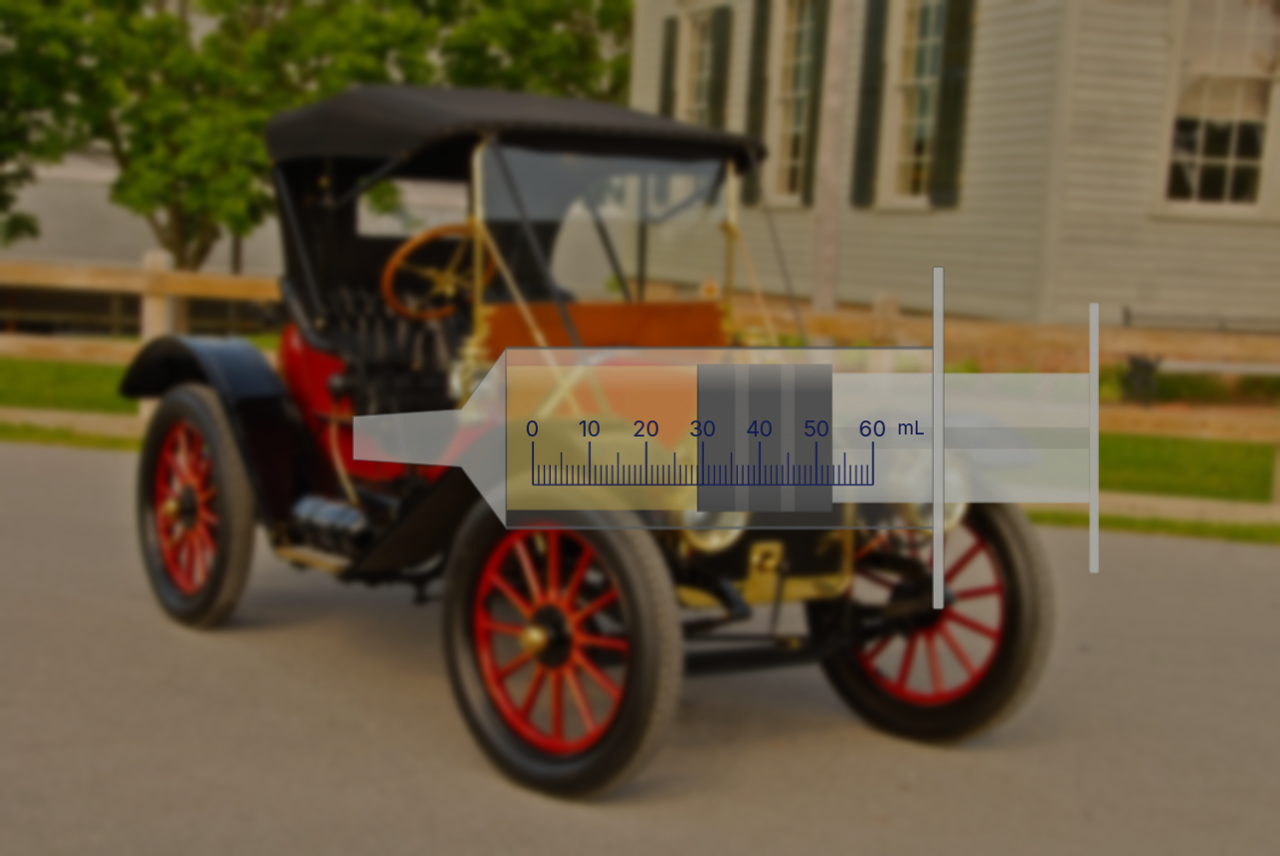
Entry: 29 mL
